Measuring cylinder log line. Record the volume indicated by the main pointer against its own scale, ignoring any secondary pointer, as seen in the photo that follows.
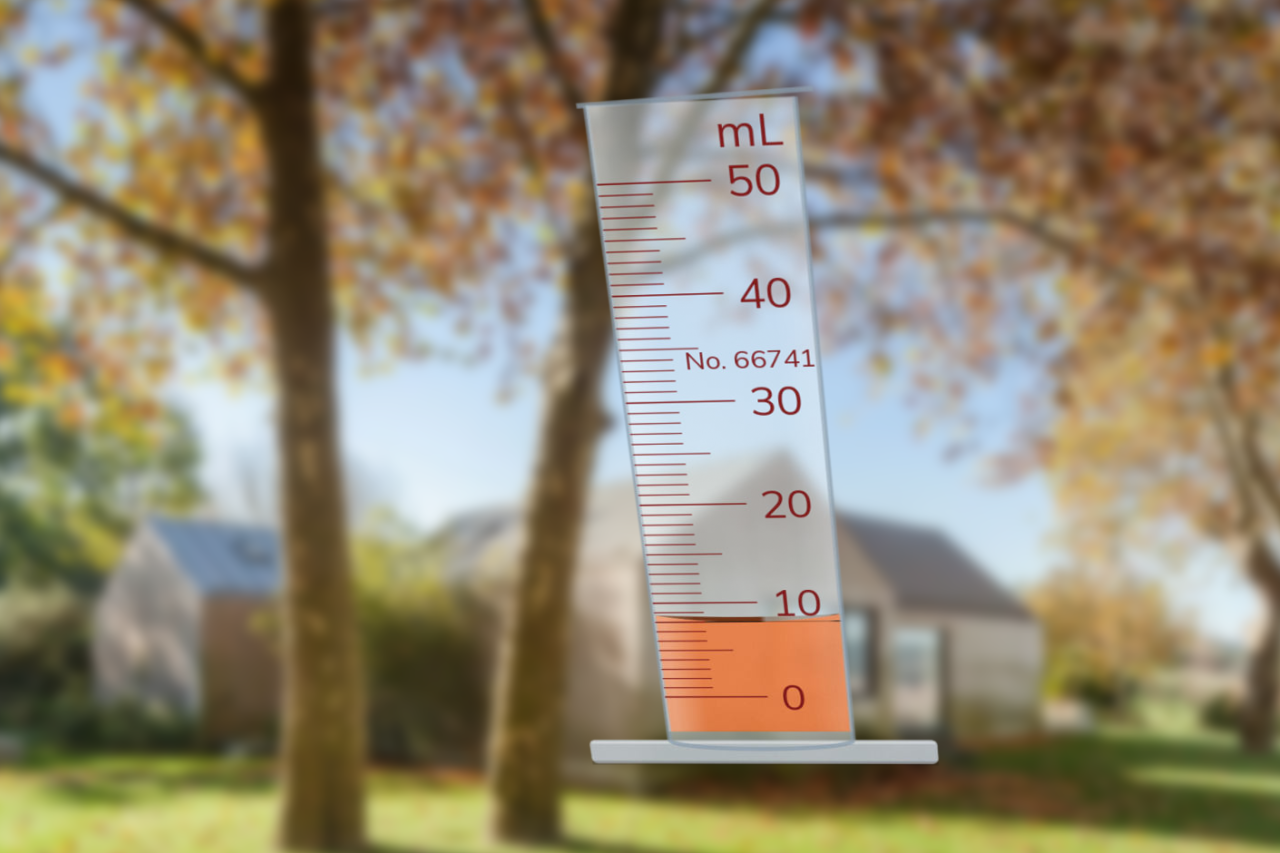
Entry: 8 mL
